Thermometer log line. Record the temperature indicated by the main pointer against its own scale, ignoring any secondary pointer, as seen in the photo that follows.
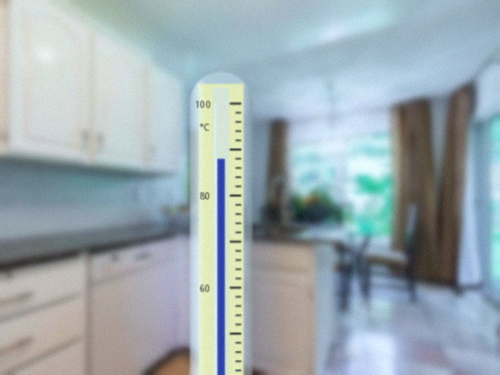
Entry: 88 °C
